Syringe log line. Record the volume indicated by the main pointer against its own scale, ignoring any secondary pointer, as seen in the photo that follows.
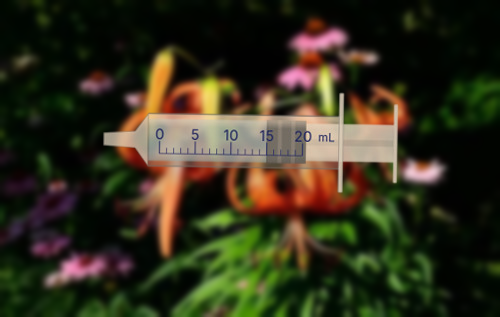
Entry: 15 mL
